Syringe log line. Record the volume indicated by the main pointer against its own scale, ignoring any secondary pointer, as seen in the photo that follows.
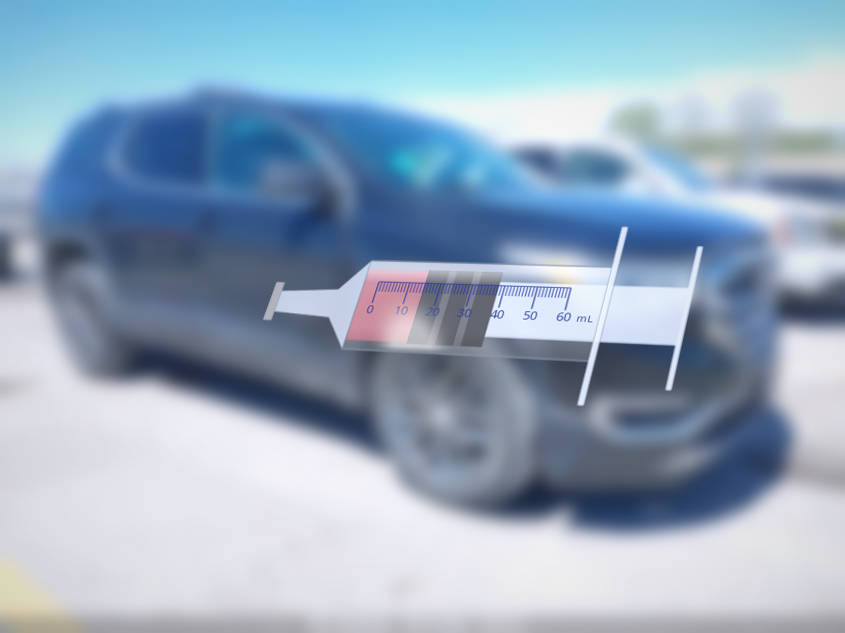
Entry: 15 mL
